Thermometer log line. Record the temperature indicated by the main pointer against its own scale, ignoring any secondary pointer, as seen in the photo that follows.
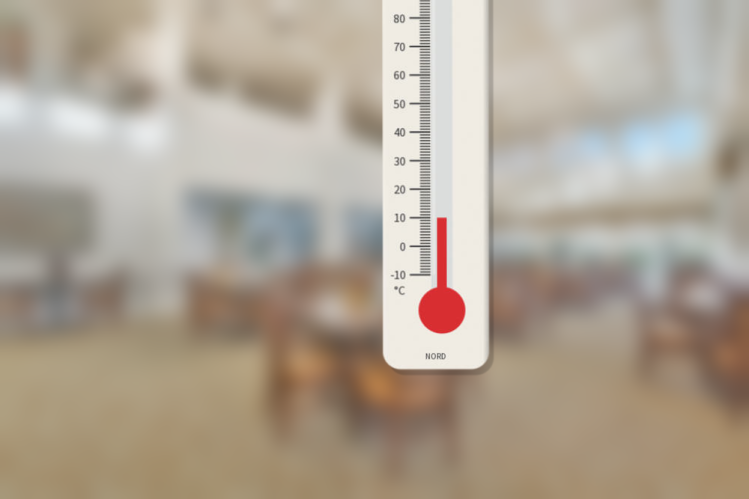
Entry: 10 °C
